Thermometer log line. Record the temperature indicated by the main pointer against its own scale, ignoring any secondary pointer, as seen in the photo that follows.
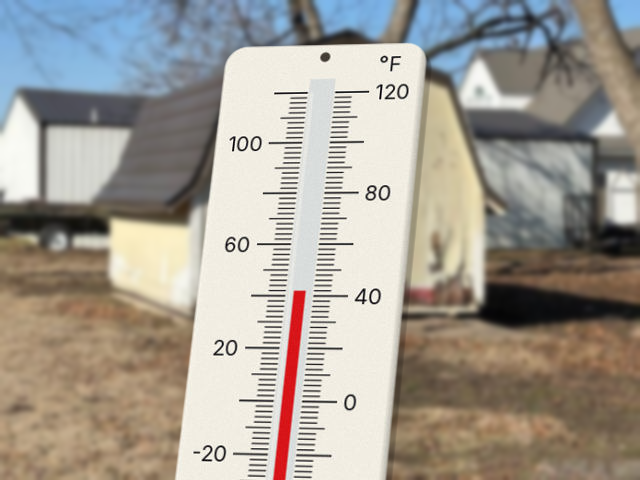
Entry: 42 °F
